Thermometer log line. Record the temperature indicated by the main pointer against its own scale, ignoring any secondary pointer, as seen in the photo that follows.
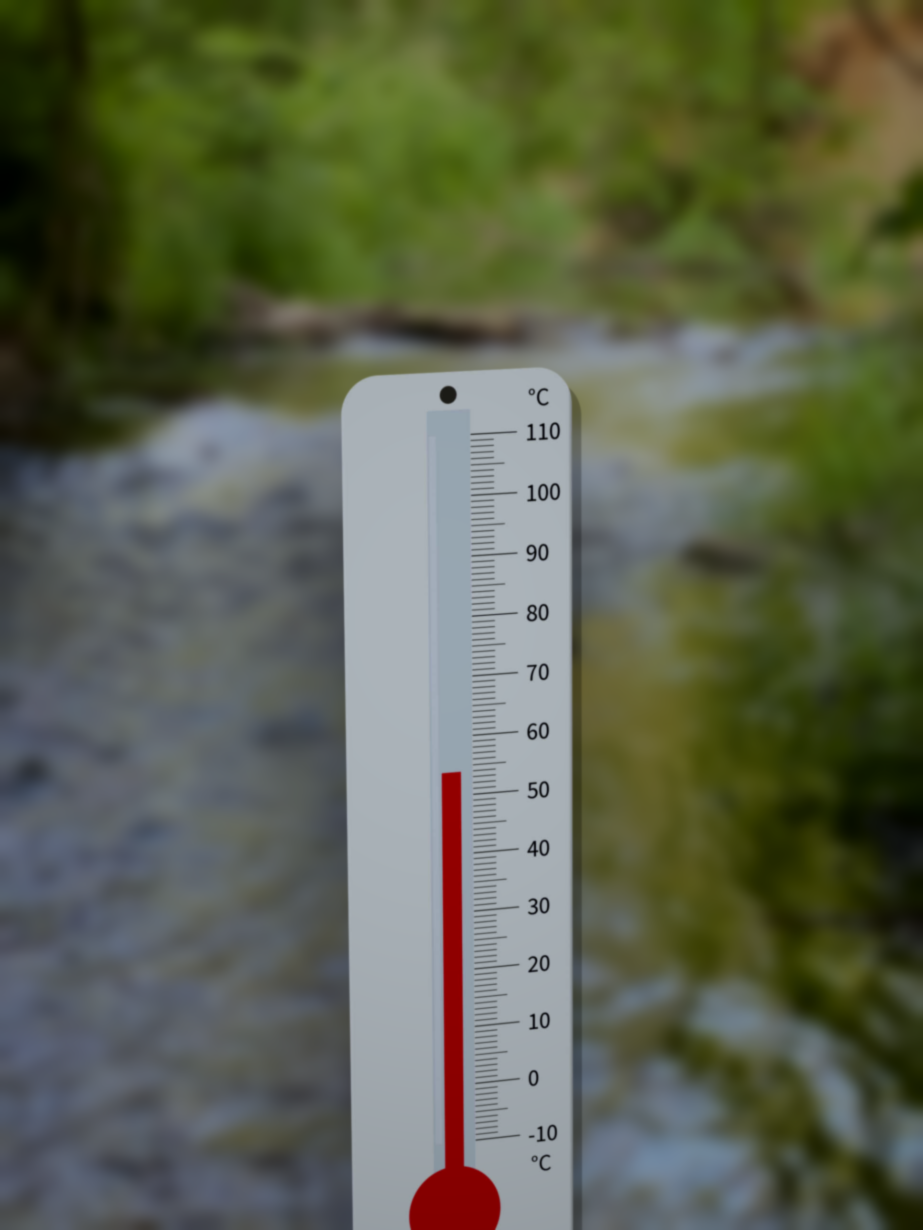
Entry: 54 °C
